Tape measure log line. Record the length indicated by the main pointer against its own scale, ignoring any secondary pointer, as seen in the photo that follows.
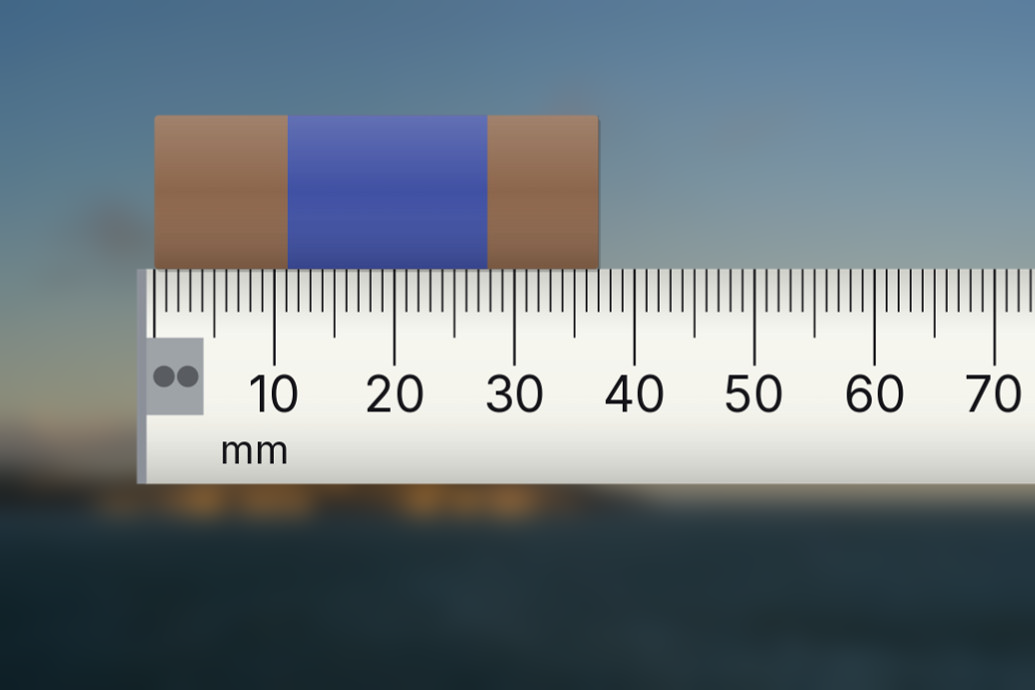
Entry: 37 mm
